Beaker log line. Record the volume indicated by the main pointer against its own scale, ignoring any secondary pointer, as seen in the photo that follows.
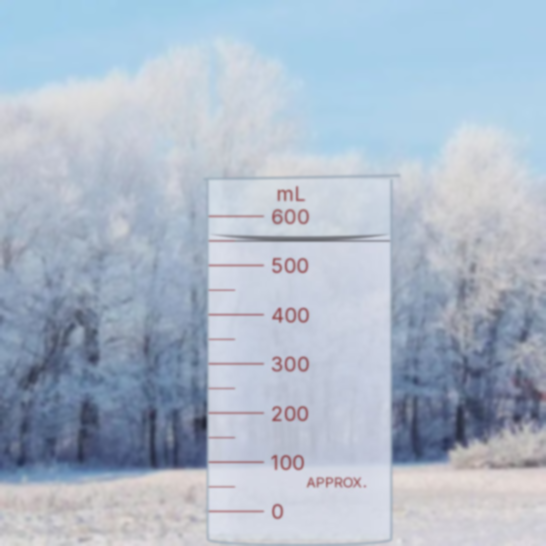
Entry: 550 mL
